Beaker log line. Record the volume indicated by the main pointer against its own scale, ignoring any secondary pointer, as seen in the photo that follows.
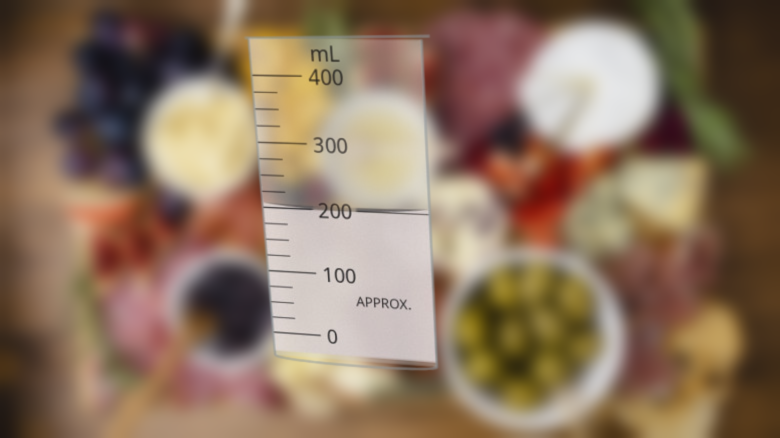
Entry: 200 mL
